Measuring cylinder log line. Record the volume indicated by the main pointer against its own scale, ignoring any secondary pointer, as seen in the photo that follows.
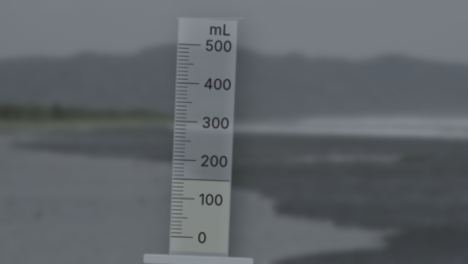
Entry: 150 mL
